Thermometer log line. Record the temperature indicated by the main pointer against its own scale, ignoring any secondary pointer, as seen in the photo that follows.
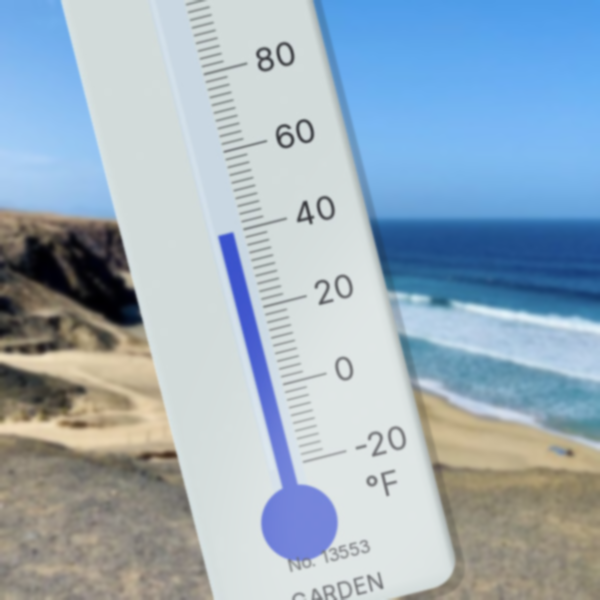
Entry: 40 °F
